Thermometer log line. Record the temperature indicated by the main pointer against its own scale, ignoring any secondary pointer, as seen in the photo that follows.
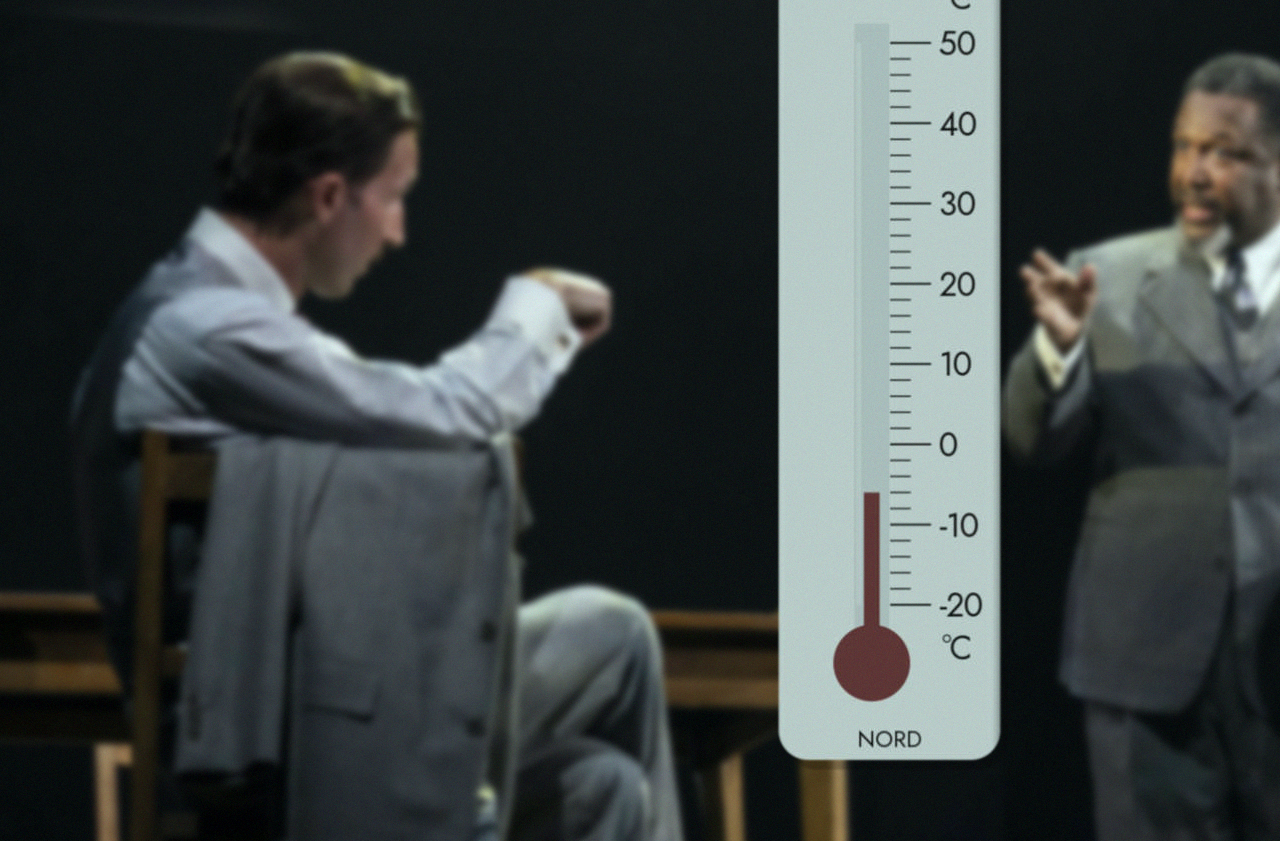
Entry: -6 °C
